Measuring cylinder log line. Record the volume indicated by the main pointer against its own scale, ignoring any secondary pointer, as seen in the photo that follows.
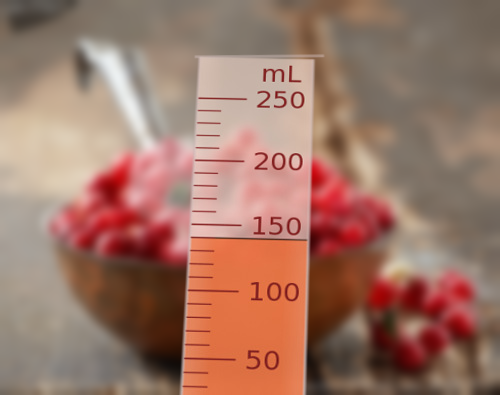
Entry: 140 mL
